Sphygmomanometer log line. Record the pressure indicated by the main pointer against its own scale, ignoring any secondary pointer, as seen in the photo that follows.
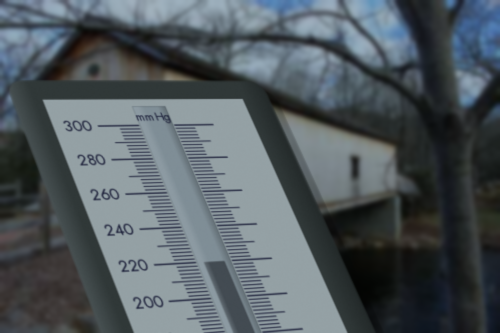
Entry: 220 mmHg
